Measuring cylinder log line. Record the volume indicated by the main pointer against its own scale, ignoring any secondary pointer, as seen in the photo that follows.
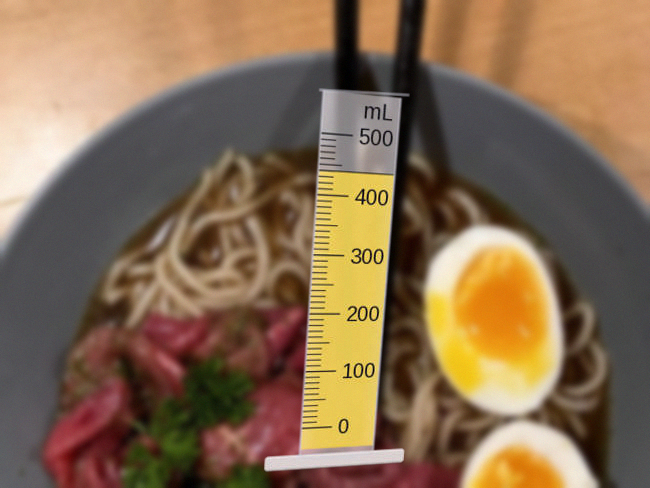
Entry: 440 mL
